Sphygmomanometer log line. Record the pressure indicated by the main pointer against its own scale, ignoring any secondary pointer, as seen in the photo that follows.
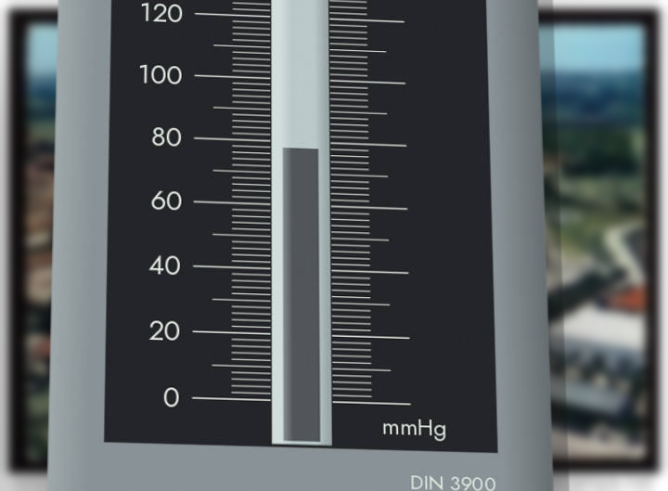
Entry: 78 mmHg
